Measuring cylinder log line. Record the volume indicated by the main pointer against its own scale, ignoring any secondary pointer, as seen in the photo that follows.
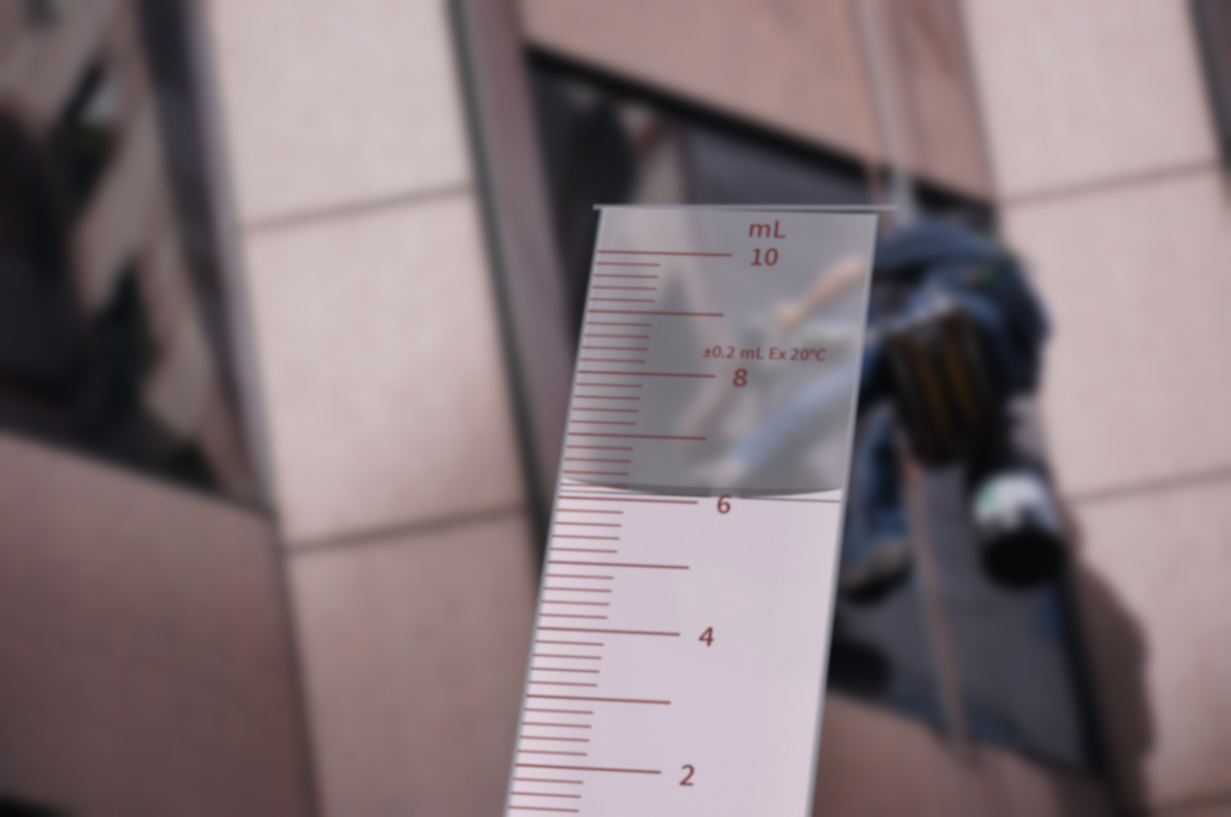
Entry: 6.1 mL
